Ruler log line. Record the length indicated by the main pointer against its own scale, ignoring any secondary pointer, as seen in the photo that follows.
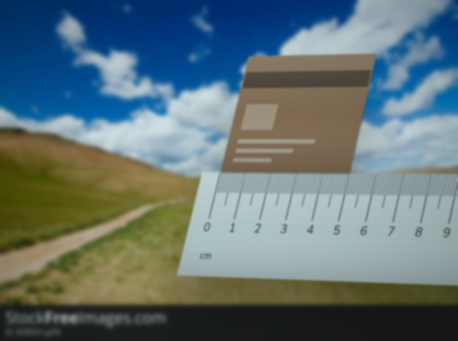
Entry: 5 cm
